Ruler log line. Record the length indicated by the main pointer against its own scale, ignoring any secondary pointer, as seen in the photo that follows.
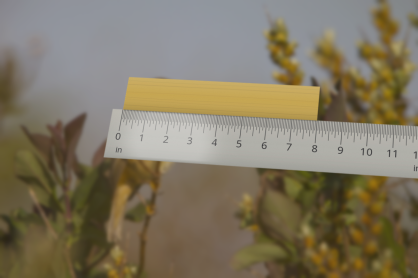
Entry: 8 in
